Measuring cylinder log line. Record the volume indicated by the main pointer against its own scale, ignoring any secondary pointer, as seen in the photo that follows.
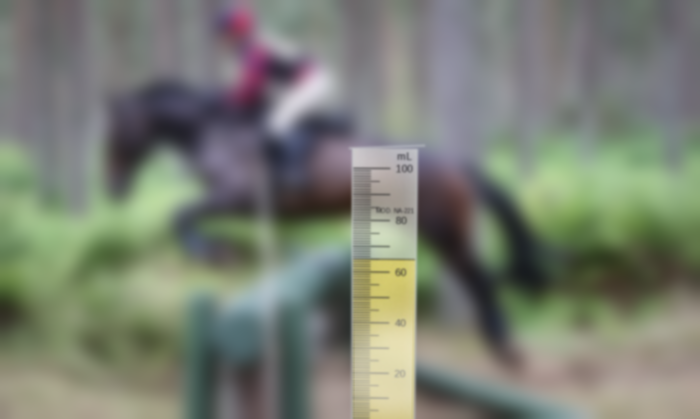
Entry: 65 mL
